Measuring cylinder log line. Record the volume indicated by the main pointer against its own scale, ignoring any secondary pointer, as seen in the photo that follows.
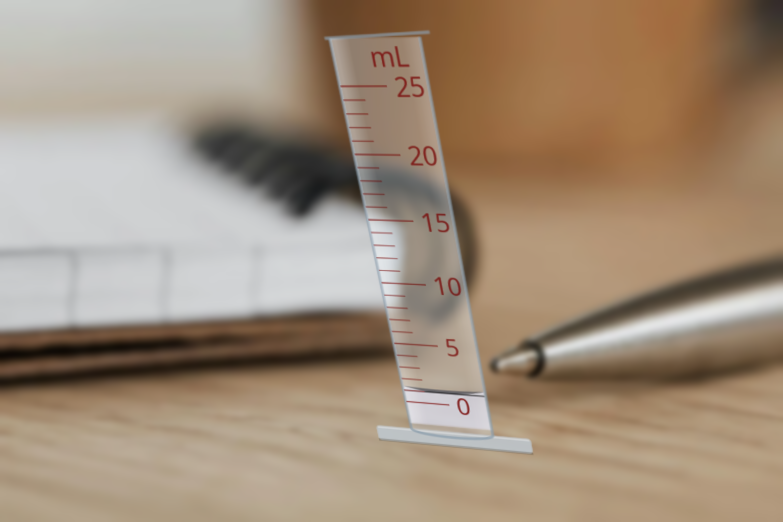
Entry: 1 mL
